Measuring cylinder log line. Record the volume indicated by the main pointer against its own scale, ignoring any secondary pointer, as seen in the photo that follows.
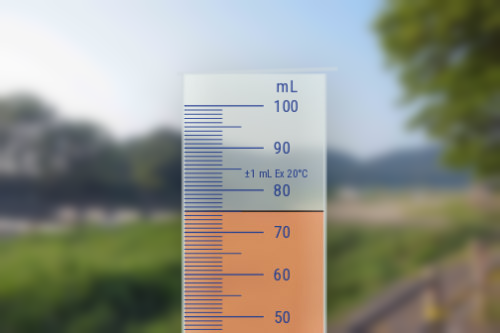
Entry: 75 mL
